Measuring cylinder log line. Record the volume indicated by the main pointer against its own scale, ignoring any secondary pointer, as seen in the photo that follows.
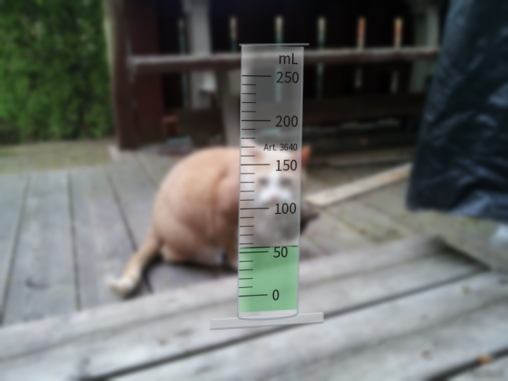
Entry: 55 mL
